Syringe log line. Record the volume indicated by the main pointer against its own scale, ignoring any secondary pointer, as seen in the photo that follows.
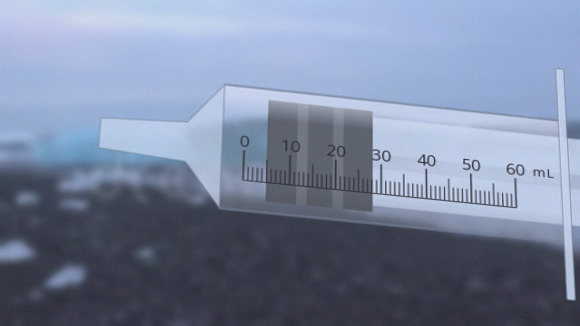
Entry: 5 mL
